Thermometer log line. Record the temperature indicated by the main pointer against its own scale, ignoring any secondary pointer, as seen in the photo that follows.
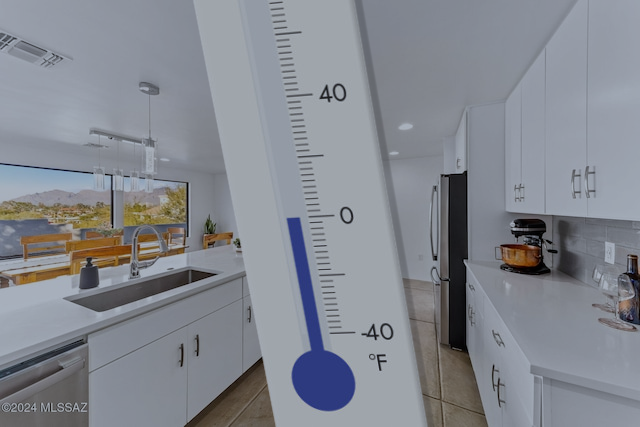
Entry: 0 °F
